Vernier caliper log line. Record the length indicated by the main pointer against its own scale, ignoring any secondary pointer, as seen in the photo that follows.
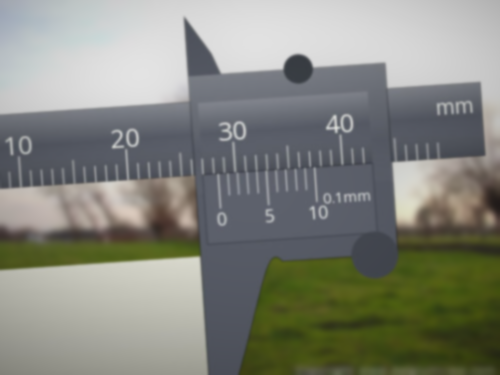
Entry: 28.4 mm
